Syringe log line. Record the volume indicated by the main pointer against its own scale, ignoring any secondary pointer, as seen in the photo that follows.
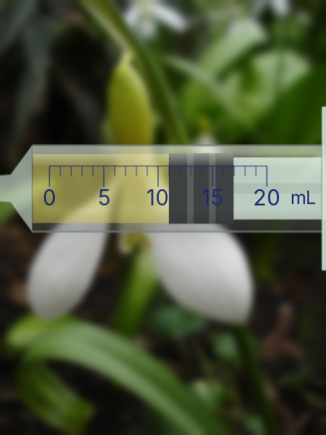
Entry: 11 mL
